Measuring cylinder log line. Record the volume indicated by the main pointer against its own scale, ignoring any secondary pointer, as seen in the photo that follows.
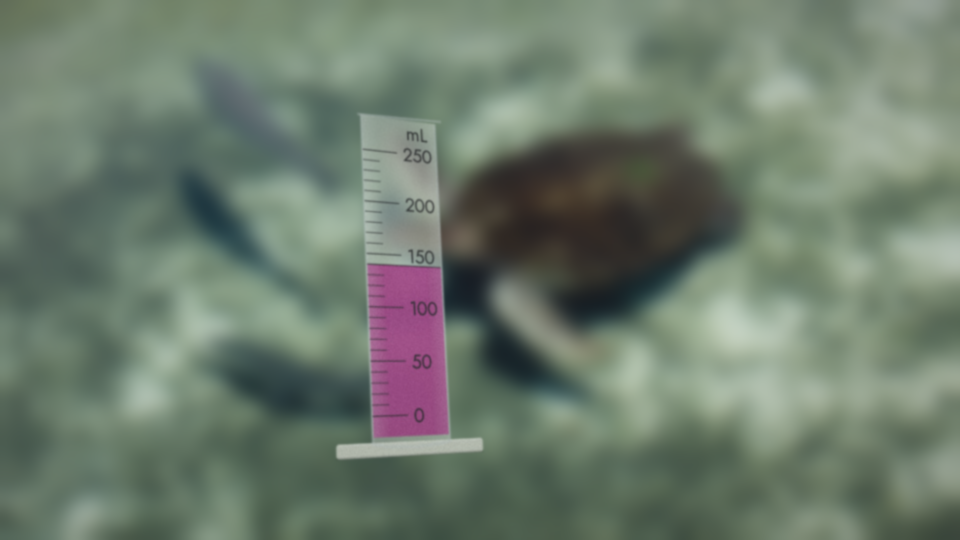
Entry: 140 mL
